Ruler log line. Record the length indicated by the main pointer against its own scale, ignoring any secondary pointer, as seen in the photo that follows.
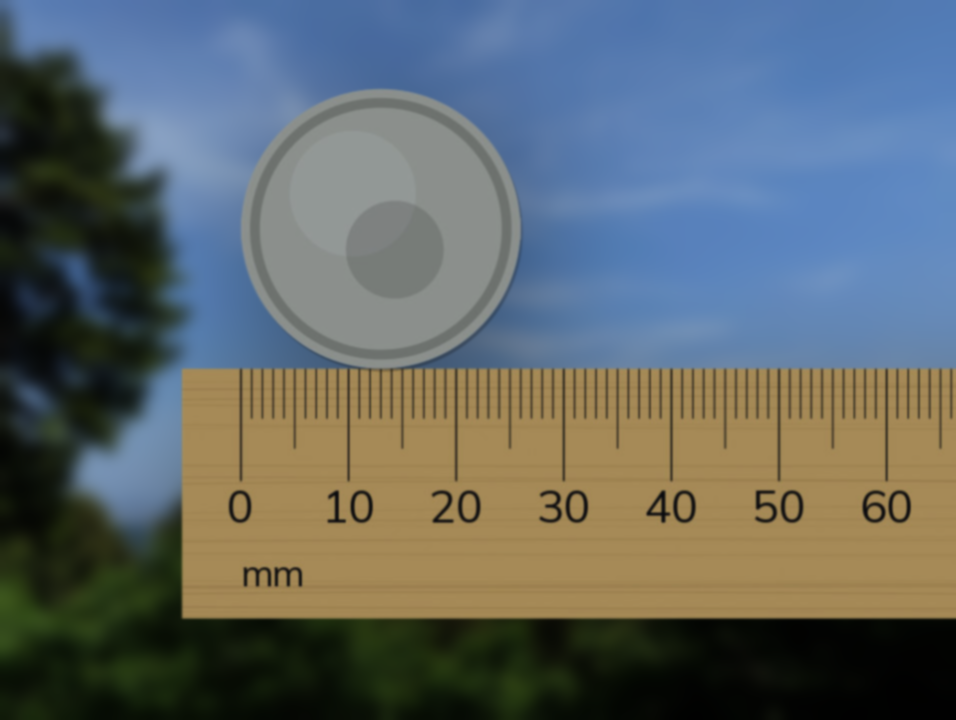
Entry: 26 mm
